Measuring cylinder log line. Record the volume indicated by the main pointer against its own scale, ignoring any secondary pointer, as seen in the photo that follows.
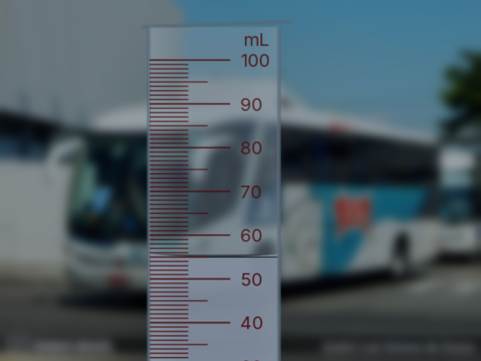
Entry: 55 mL
